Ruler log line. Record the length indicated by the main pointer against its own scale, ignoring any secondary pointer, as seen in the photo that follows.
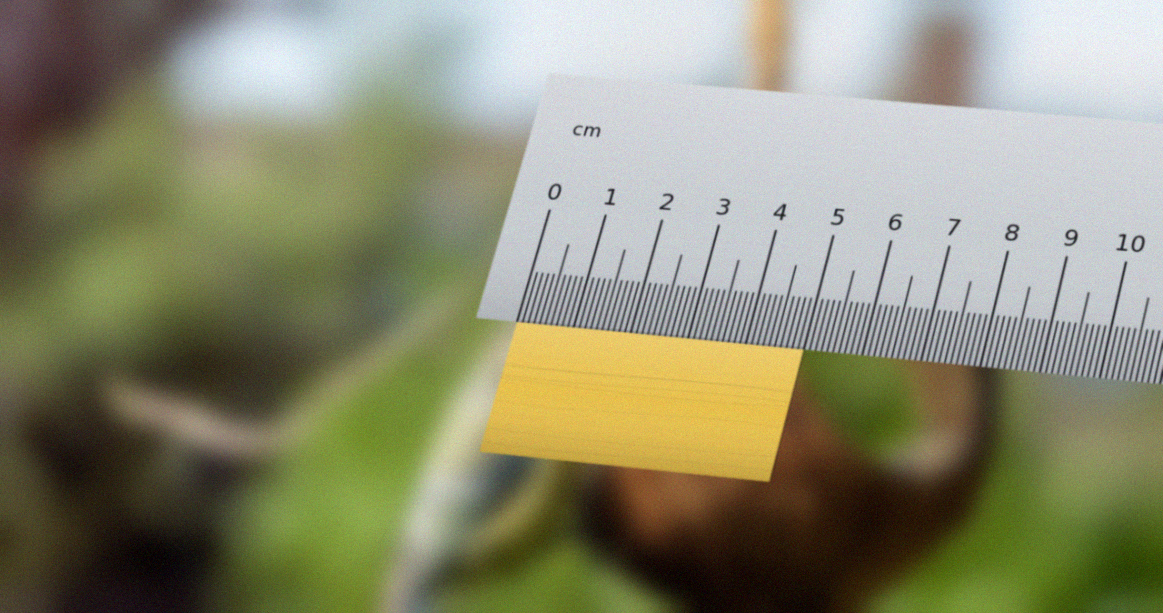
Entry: 5 cm
